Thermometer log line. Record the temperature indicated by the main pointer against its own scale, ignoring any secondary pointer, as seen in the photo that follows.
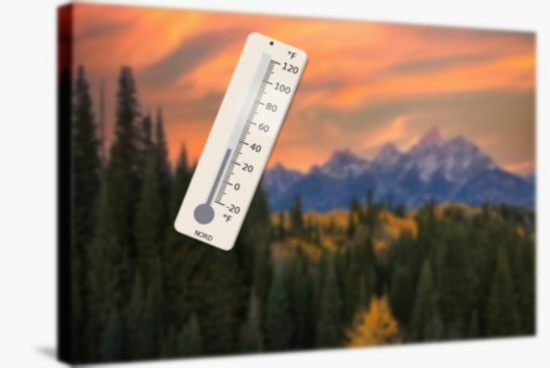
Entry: 30 °F
